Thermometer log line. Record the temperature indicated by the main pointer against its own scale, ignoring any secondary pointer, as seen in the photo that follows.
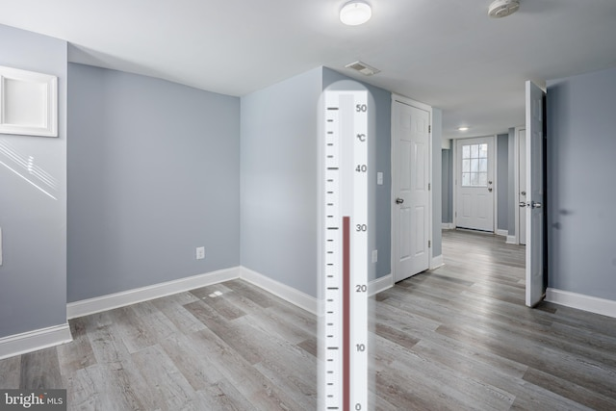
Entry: 32 °C
